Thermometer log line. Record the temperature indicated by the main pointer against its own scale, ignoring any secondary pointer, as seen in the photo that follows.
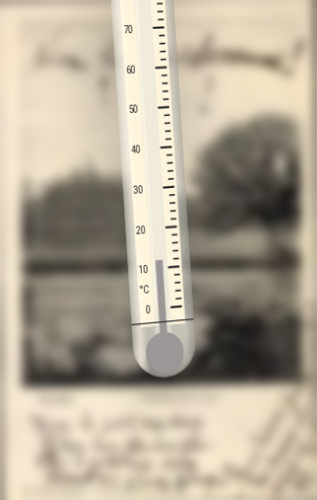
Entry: 12 °C
